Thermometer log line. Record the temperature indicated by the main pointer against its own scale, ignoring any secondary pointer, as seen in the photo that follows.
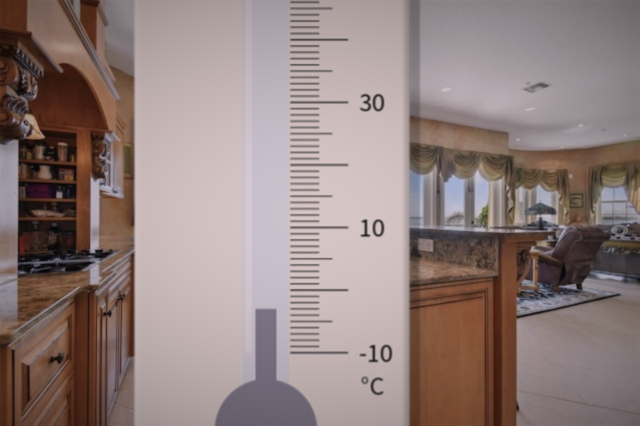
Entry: -3 °C
